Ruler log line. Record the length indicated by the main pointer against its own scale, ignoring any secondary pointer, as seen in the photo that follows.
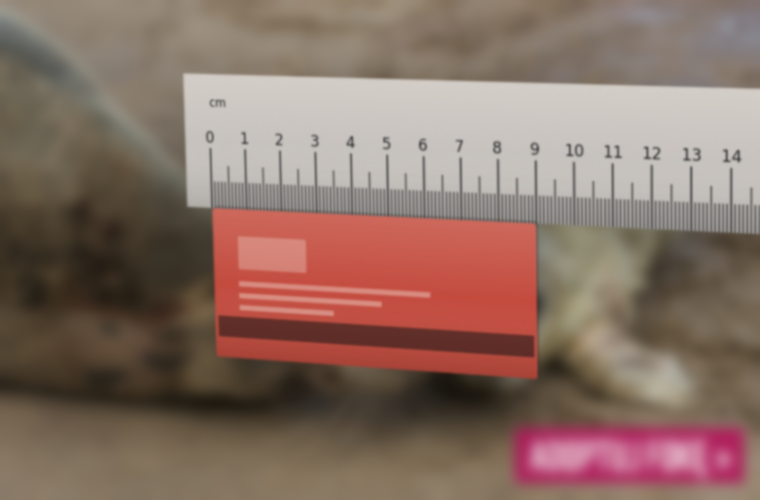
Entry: 9 cm
